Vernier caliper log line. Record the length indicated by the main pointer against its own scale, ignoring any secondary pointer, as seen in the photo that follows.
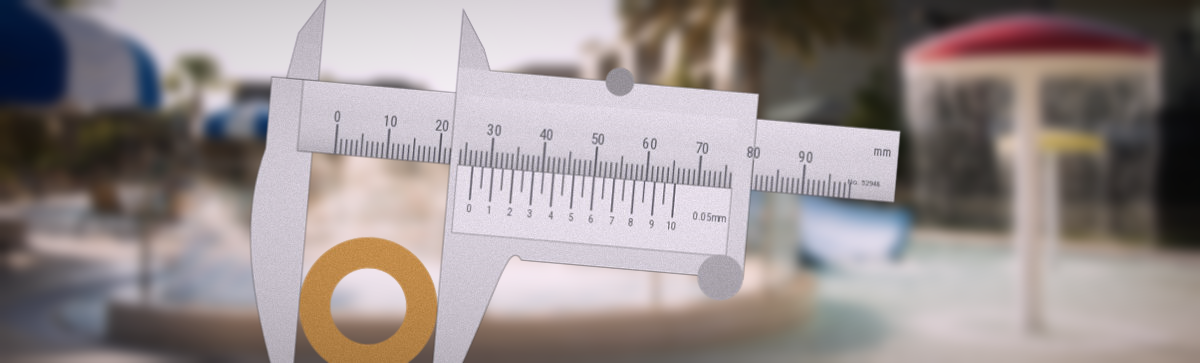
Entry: 26.5 mm
